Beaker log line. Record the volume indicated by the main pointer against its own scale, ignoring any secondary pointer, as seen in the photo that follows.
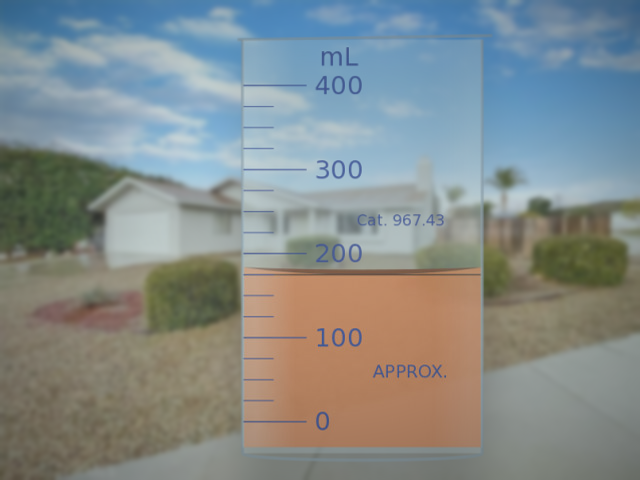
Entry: 175 mL
